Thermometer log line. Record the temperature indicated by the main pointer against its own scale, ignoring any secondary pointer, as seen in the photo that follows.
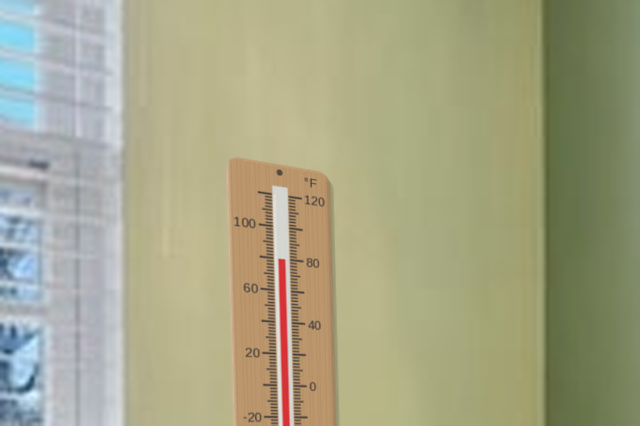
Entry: 80 °F
